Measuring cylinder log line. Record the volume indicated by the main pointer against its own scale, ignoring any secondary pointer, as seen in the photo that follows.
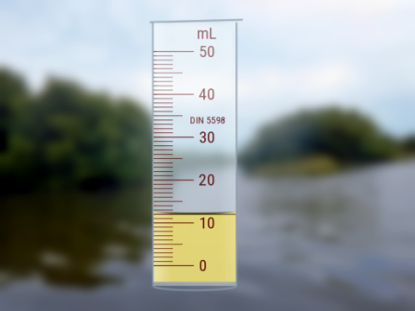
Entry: 12 mL
